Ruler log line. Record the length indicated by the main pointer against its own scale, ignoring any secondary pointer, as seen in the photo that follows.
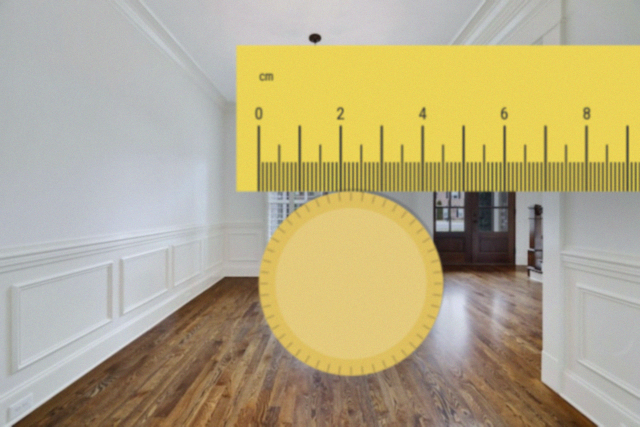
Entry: 4.5 cm
